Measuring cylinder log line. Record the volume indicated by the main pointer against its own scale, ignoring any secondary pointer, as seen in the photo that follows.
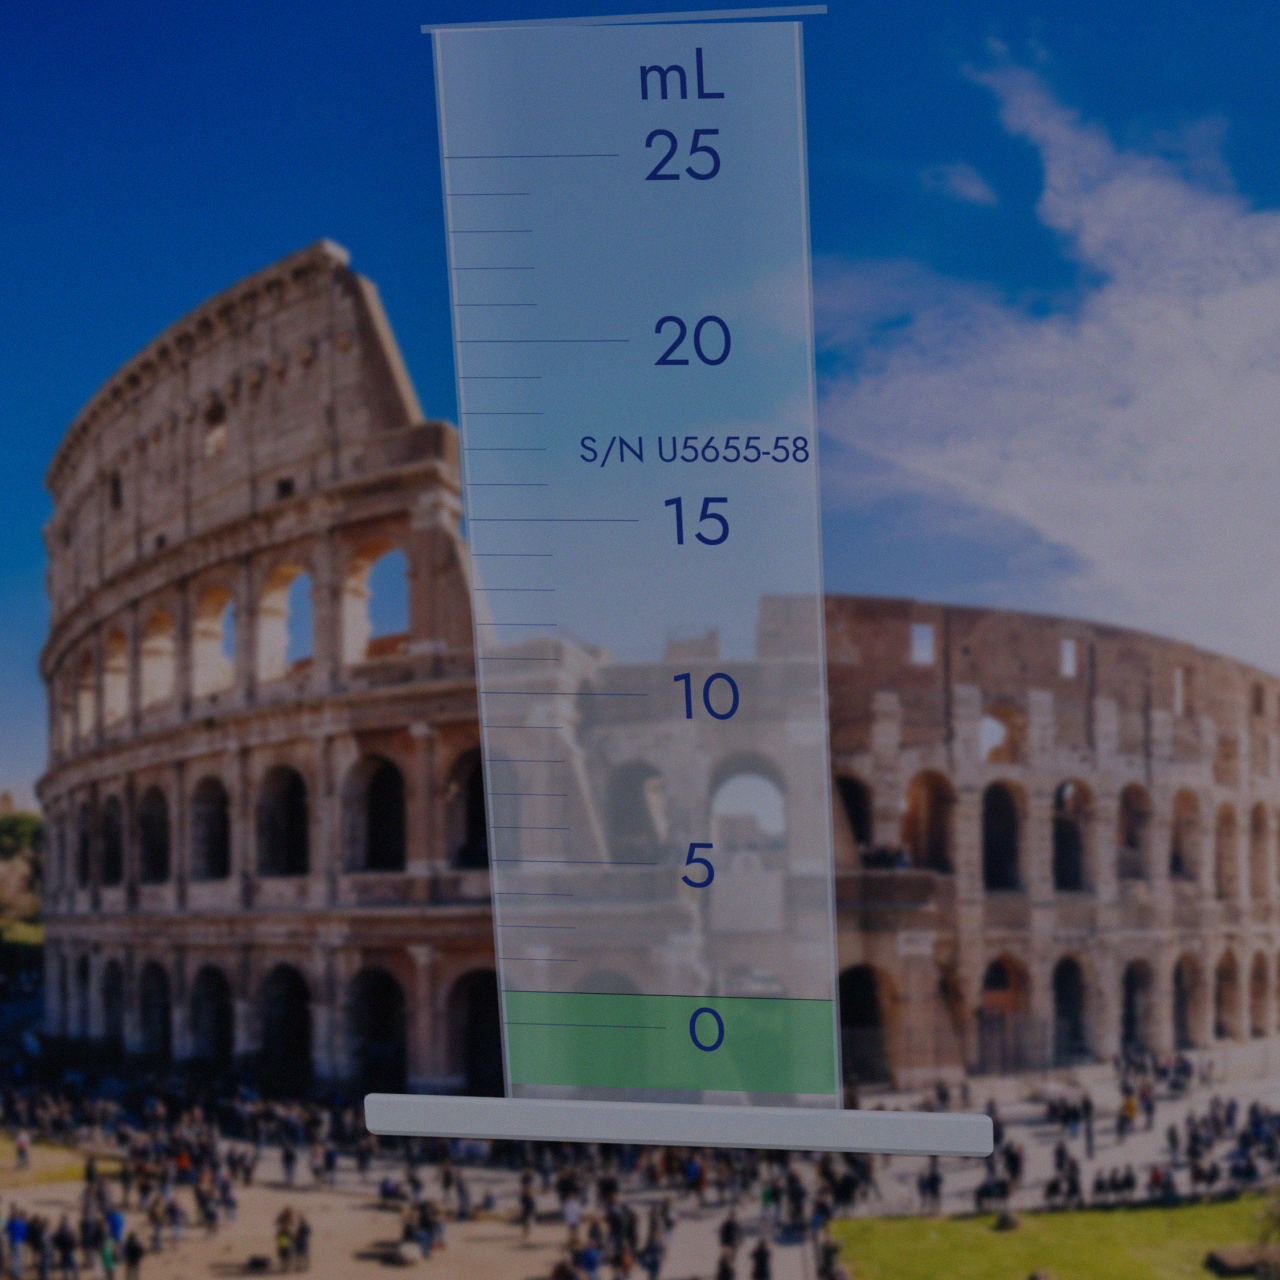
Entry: 1 mL
